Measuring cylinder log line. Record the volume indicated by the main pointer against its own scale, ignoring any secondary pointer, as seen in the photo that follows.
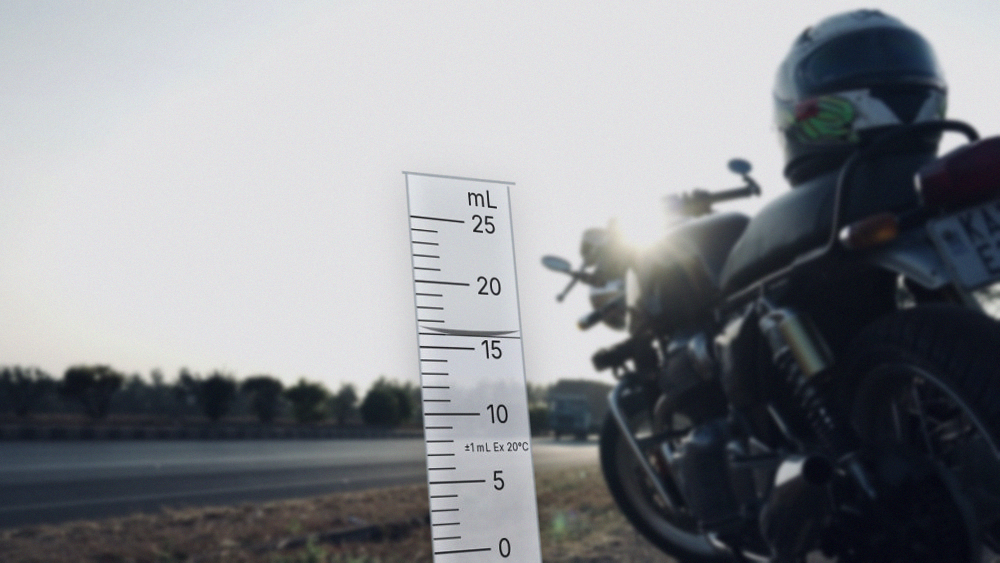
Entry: 16 mL
